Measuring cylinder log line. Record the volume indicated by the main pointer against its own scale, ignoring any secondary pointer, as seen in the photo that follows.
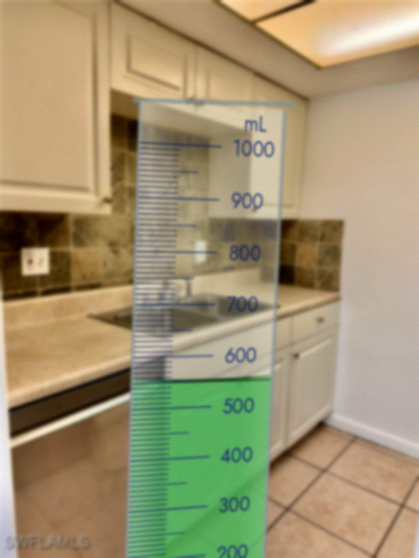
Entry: 550 mL
